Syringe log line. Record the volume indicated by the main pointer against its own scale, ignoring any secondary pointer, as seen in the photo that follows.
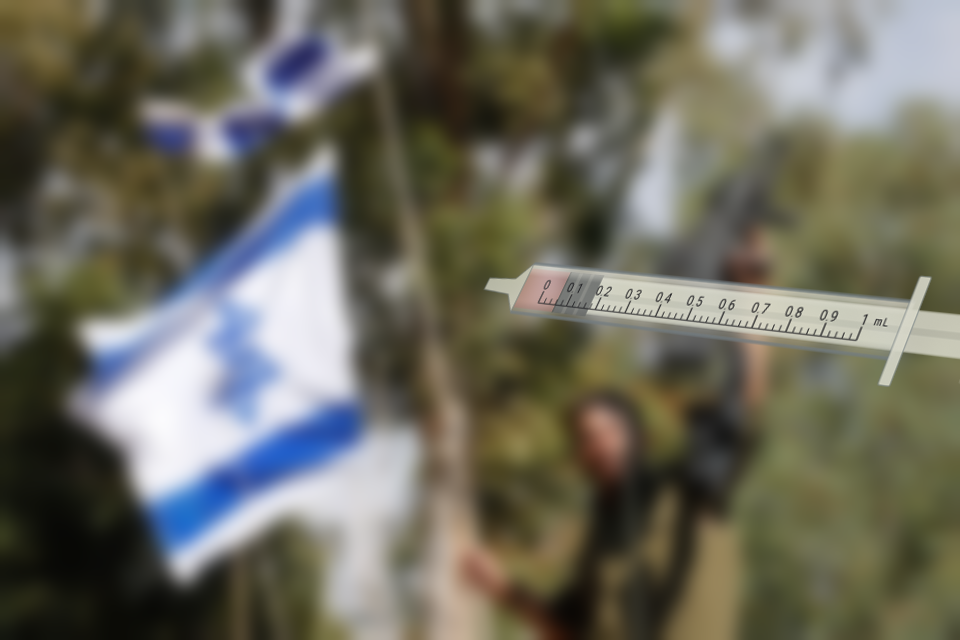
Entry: 0.06 mL
